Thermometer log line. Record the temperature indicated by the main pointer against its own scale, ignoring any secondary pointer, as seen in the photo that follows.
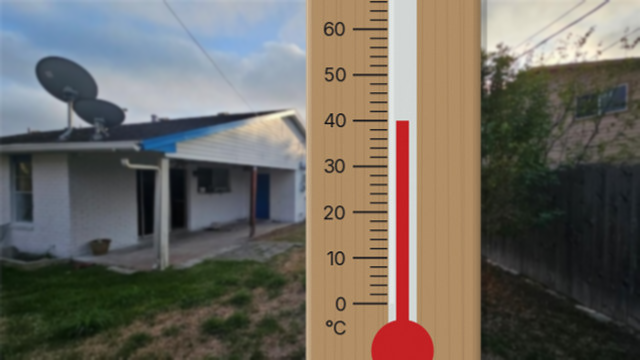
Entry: 40 °C
